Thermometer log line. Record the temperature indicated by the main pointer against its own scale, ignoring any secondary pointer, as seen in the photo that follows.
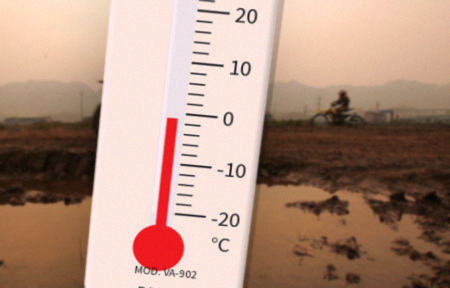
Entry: -1 °C
